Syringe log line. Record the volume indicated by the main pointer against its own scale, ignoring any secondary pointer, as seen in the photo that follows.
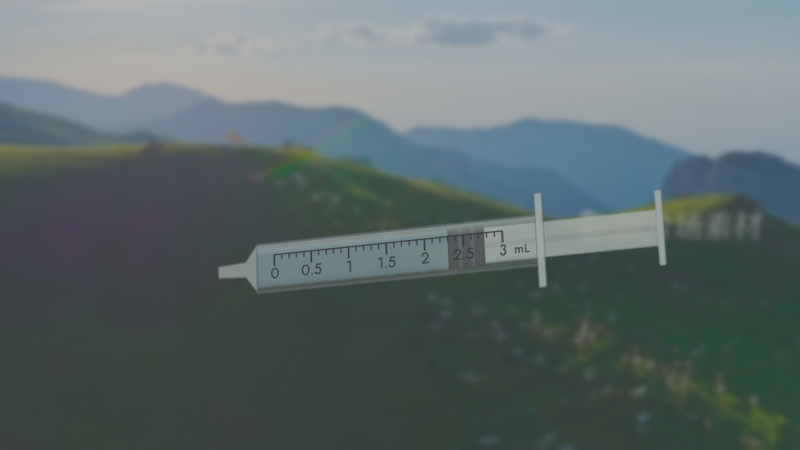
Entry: 2.3 mL
